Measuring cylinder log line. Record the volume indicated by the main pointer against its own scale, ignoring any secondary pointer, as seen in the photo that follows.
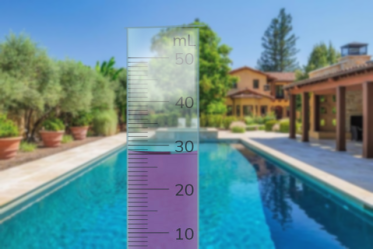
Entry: 28 mL
